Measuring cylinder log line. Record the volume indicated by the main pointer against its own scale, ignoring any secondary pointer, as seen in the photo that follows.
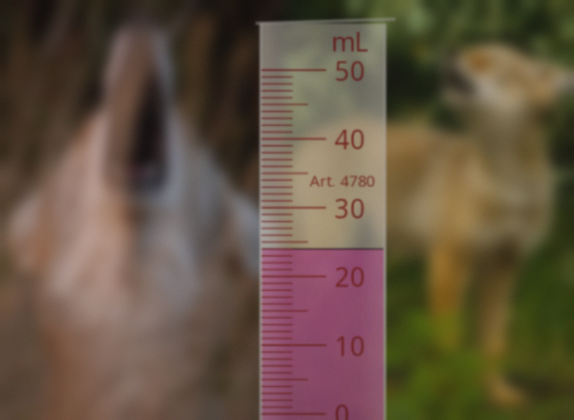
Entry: 24 mL
